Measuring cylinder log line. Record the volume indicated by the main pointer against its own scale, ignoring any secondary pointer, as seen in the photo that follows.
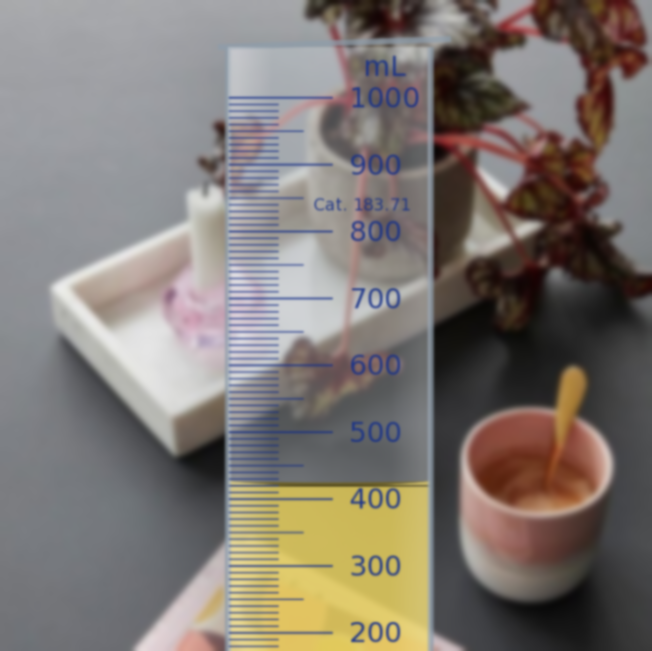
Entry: 420 mL
